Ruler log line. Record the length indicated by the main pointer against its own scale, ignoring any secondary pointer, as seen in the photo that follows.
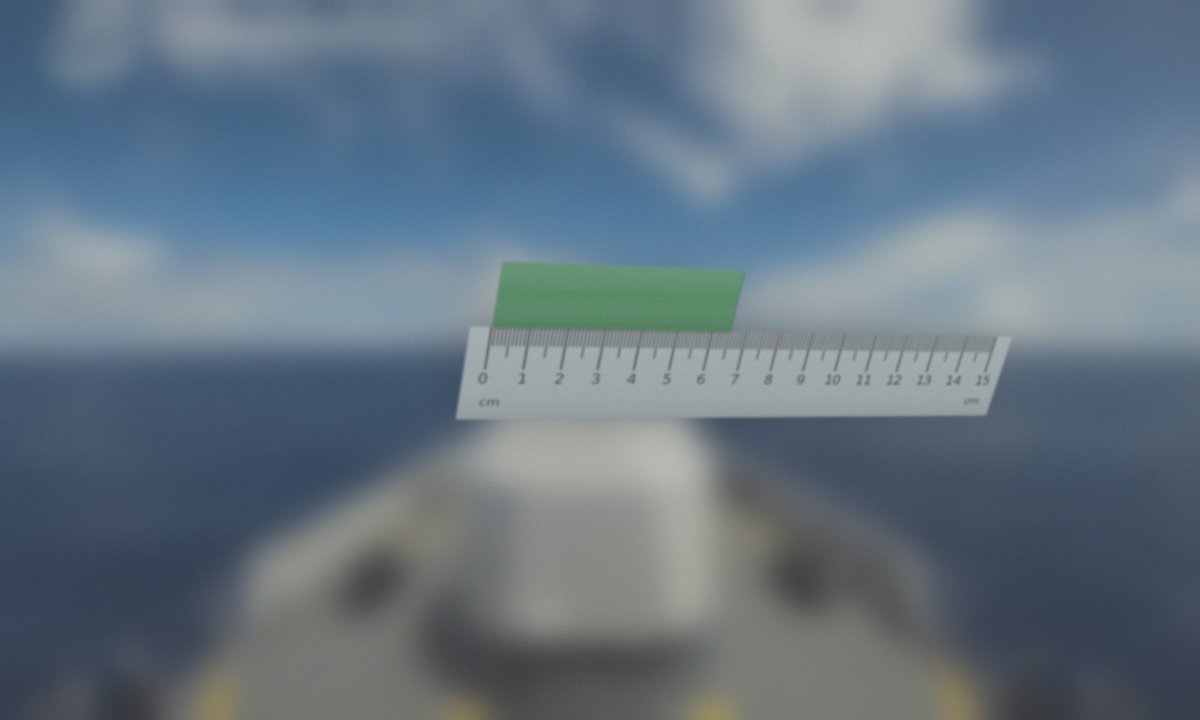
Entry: 6.5 cm
